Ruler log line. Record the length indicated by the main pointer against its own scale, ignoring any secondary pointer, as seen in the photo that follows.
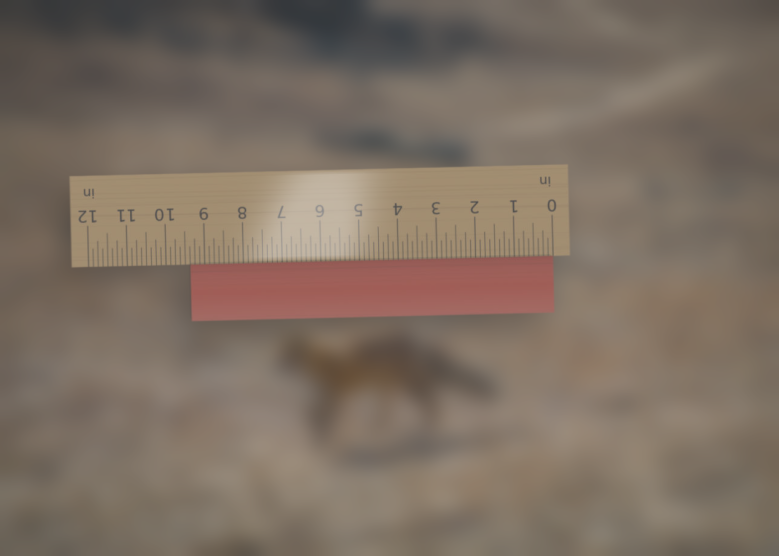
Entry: 9.375 in
